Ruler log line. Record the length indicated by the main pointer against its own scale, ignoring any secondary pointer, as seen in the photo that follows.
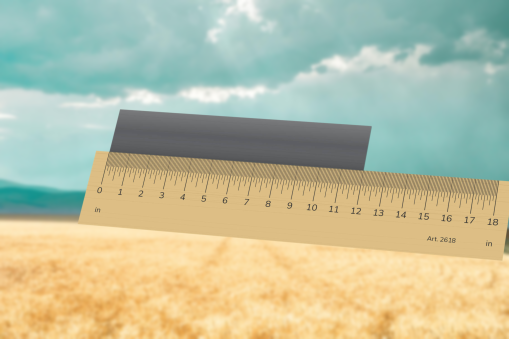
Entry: 12 in
